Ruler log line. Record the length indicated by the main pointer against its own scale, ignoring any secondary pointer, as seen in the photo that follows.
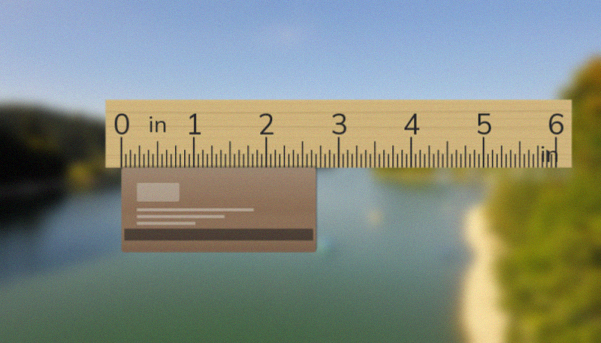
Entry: 2.6875 in
